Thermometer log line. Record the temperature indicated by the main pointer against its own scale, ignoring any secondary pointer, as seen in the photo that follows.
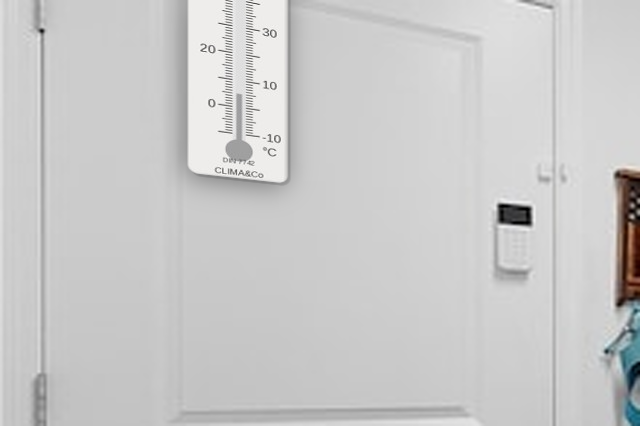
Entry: 5 °C
